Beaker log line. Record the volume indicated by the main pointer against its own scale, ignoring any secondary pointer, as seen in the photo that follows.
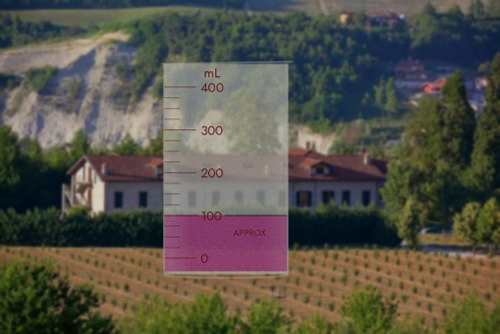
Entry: 100 mL
